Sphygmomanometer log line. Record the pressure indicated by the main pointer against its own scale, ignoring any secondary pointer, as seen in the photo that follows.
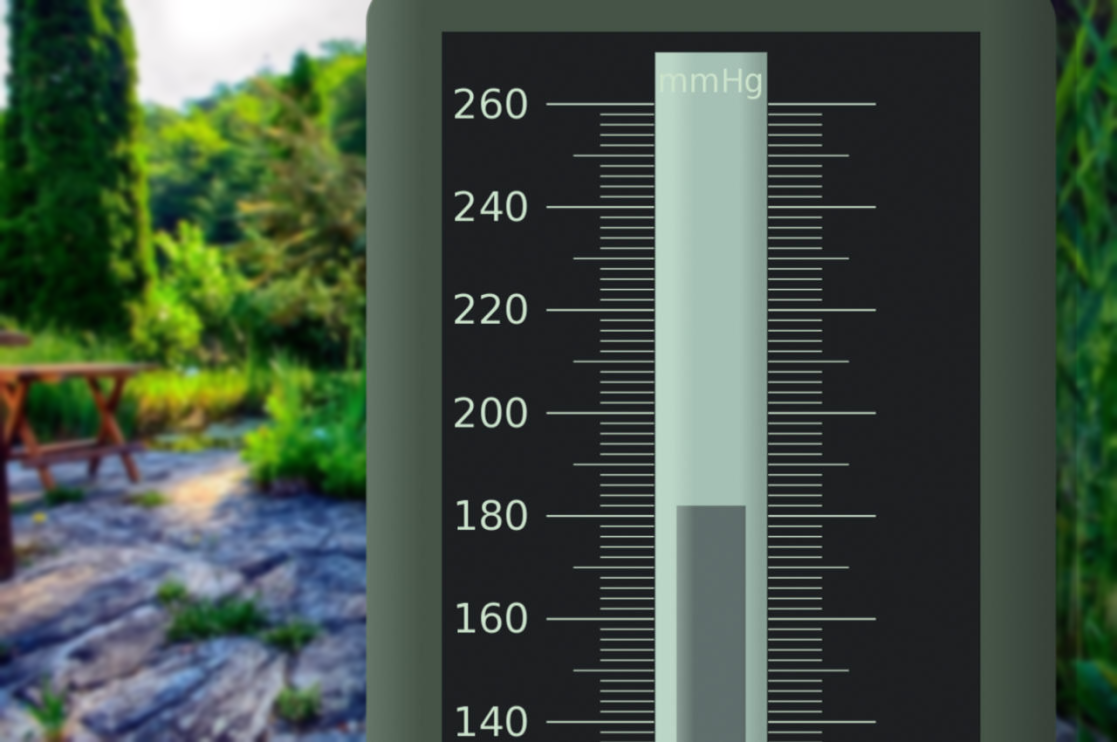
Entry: 182 mmHg
